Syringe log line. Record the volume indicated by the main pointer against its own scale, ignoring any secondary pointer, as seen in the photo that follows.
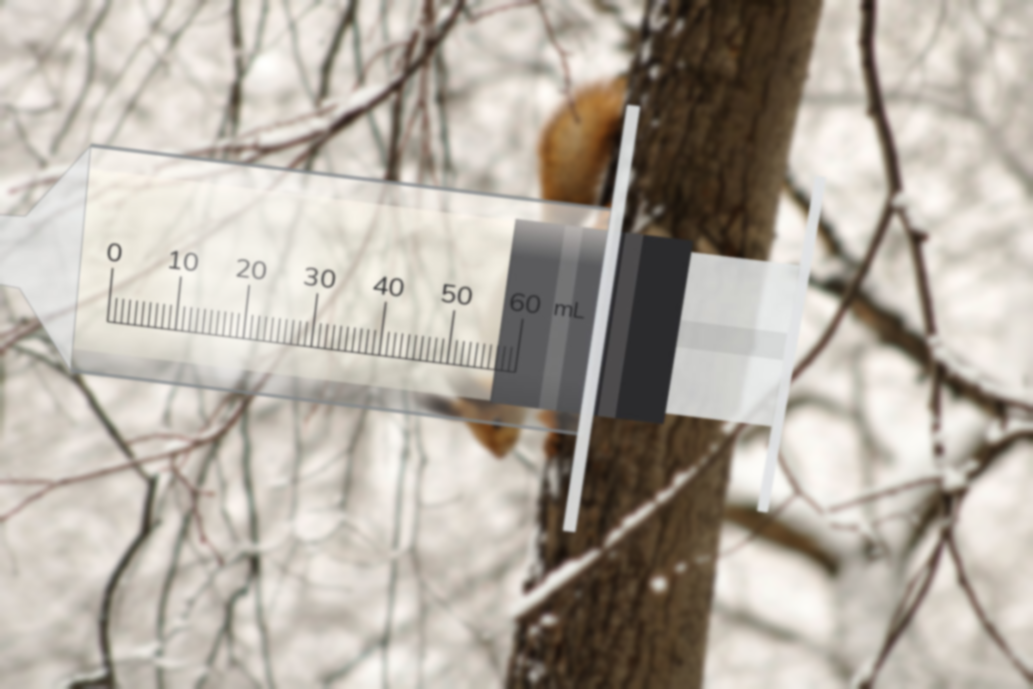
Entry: 57 mL
